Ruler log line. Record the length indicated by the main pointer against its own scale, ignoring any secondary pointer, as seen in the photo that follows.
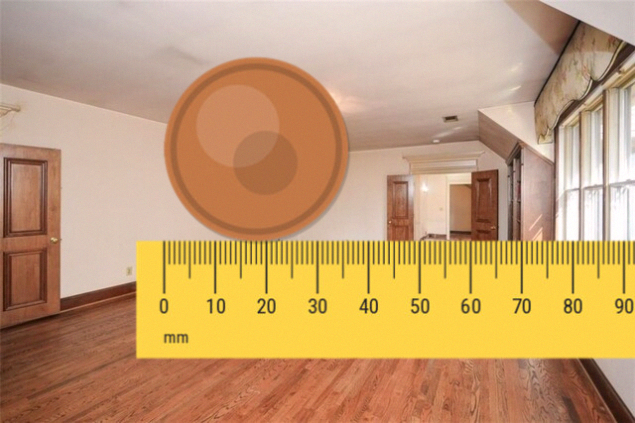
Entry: 36 mm
